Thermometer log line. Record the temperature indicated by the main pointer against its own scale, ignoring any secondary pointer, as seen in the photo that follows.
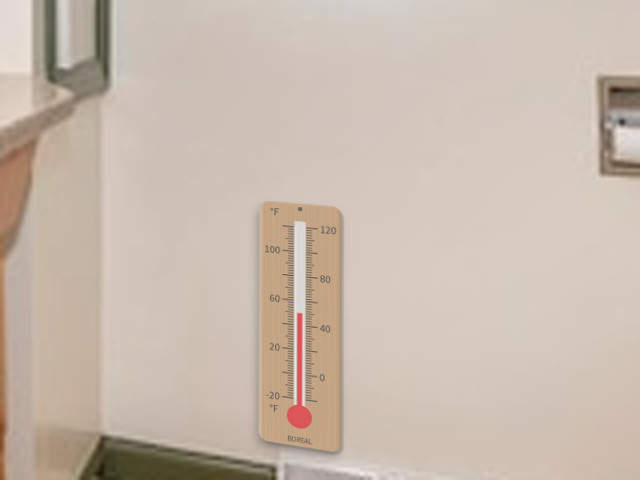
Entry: 50 °F
